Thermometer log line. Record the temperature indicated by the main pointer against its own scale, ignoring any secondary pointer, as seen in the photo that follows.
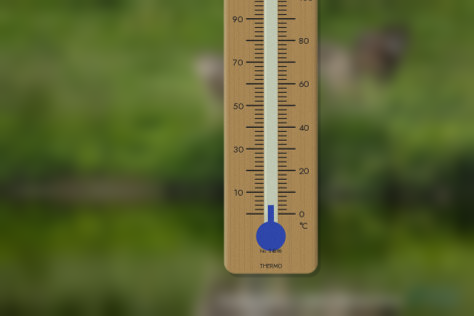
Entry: 4 °C
